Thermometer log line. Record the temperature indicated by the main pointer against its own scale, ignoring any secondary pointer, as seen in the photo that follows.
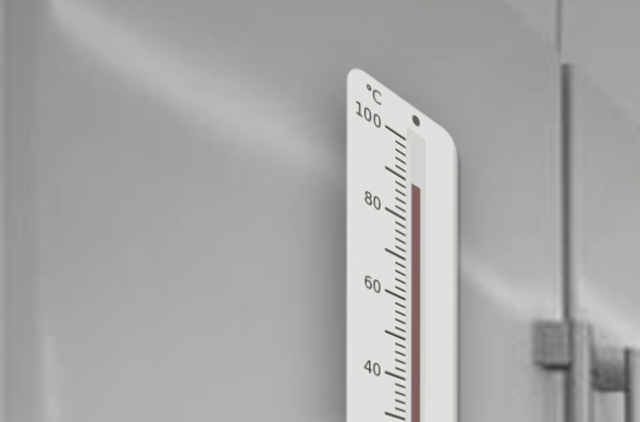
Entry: 90 °C
